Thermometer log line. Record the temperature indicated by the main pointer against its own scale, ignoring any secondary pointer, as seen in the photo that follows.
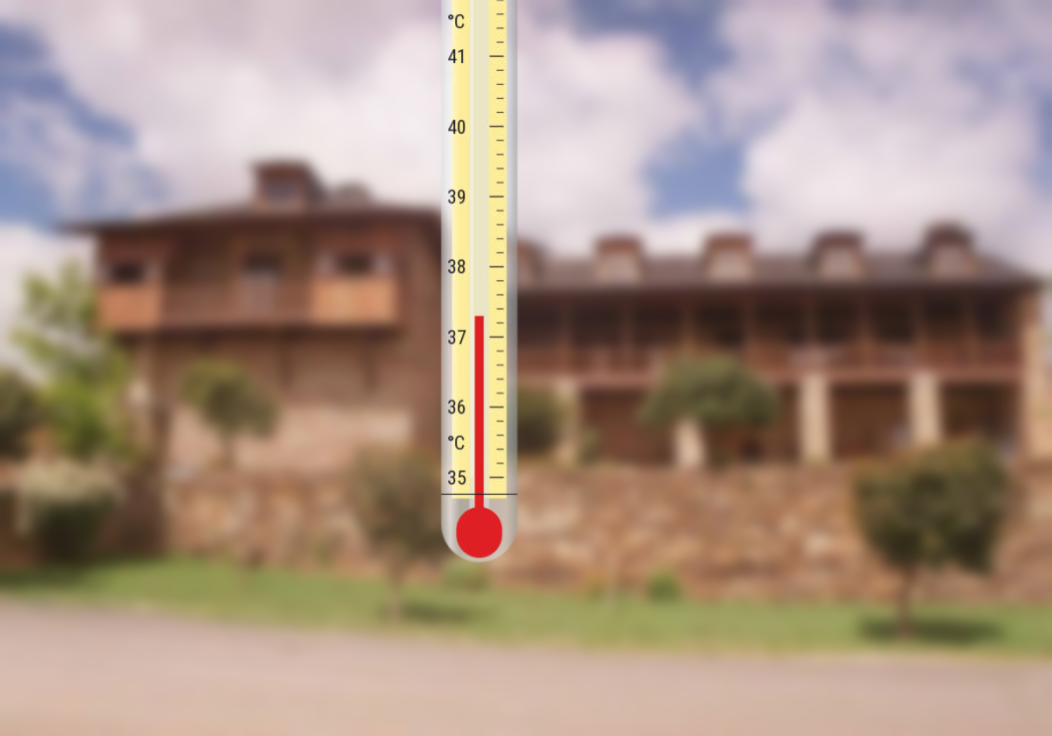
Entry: 37.3 °C
